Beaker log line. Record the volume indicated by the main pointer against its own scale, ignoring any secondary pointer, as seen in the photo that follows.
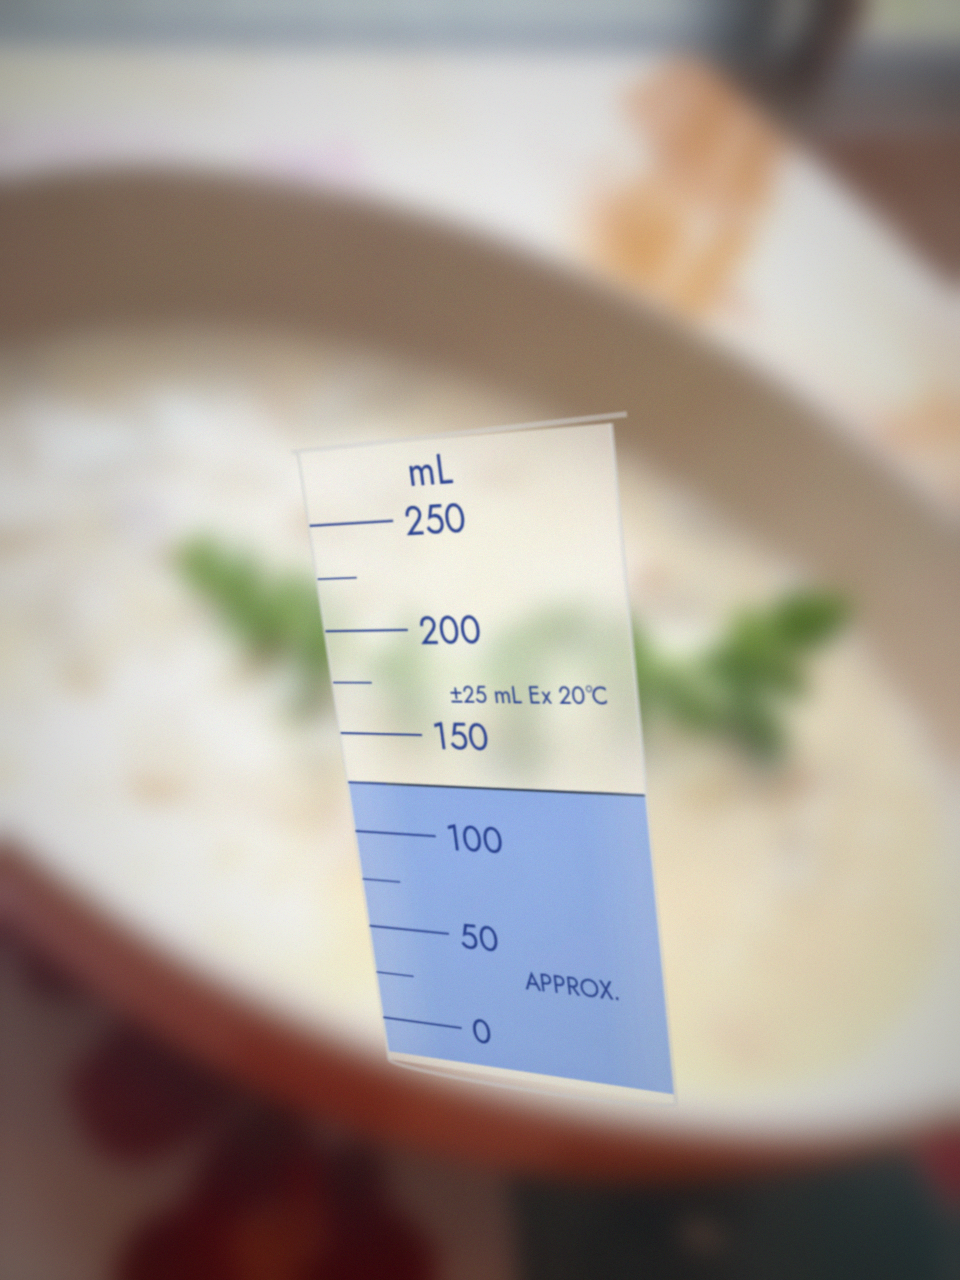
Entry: 125 mL
